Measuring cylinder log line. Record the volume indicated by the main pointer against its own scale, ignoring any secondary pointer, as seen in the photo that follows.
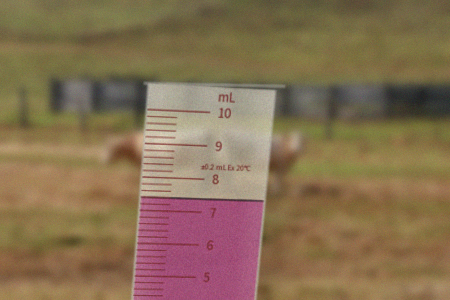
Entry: 7.4 mL
